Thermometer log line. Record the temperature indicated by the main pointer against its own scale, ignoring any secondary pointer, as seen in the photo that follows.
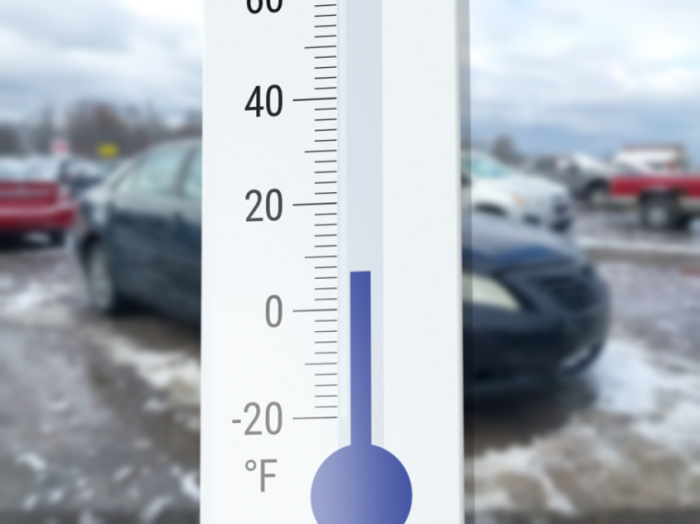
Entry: 7 °F
